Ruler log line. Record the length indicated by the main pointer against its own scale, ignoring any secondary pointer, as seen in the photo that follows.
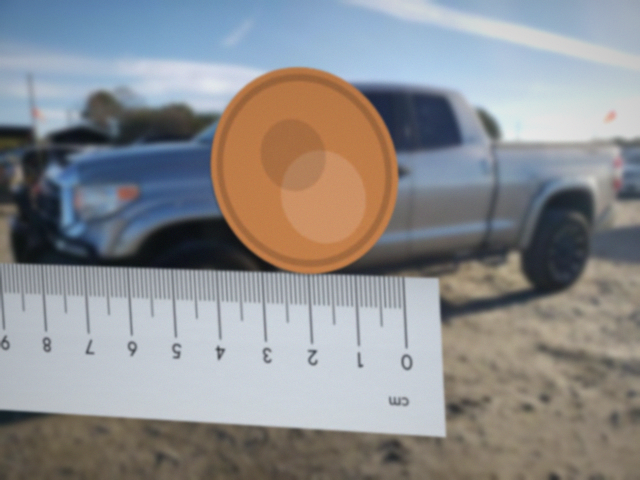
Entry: 4 cm
